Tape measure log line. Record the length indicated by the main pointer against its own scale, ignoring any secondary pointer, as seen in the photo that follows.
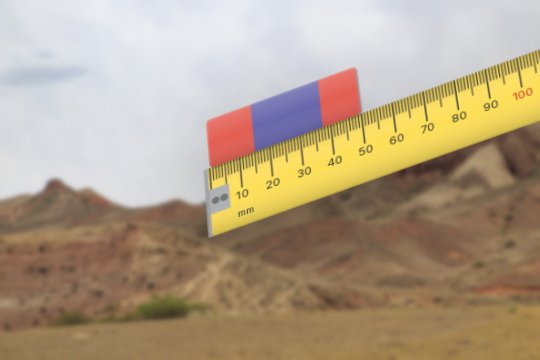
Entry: 50 mm
